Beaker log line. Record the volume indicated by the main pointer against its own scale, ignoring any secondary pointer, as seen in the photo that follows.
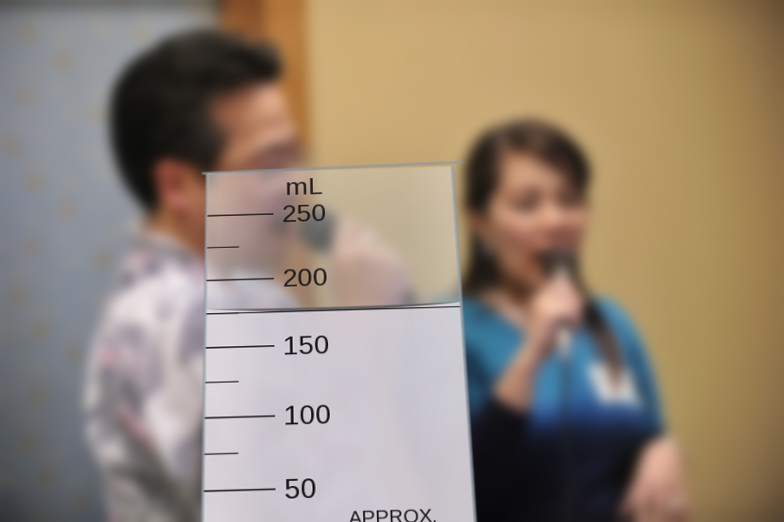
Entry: 175 mL
